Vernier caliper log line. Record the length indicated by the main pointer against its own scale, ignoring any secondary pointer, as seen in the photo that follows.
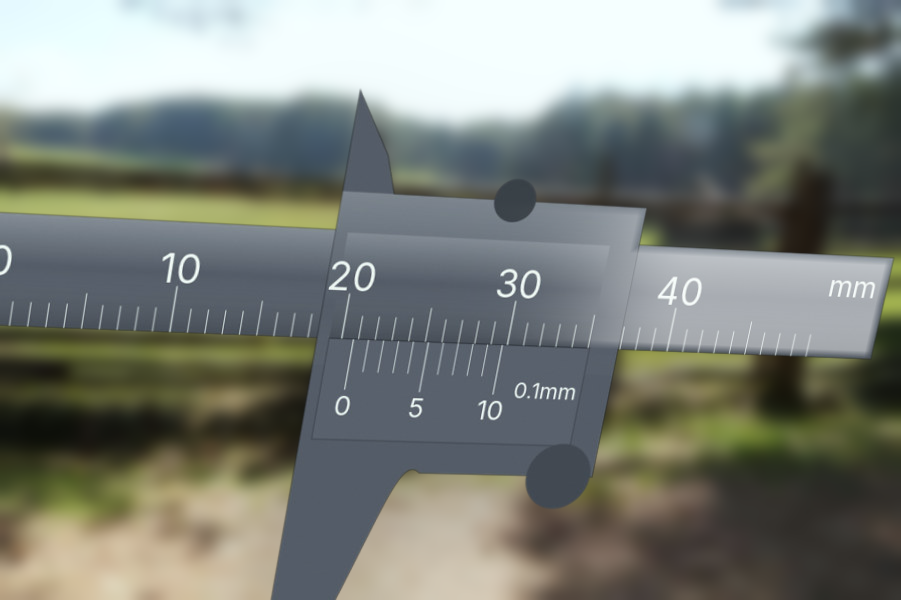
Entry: 20.7 mm
